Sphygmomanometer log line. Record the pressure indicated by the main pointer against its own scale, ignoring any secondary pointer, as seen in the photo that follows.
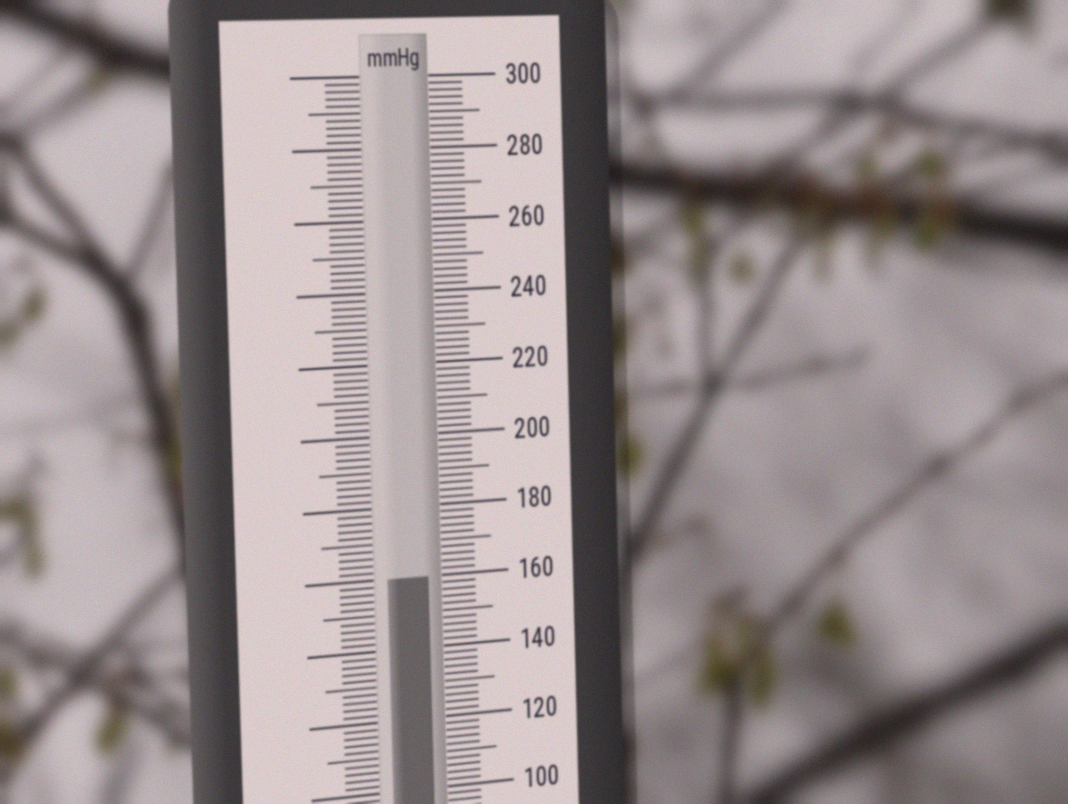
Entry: 160 mmHg
